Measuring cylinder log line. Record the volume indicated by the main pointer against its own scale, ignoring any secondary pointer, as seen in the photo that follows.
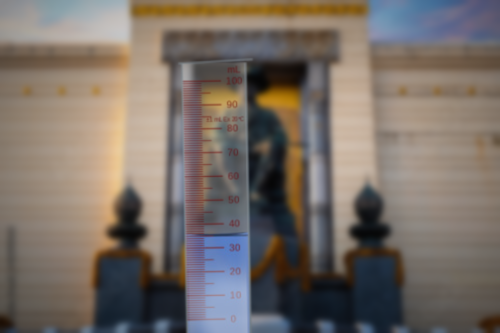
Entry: 35 mL
